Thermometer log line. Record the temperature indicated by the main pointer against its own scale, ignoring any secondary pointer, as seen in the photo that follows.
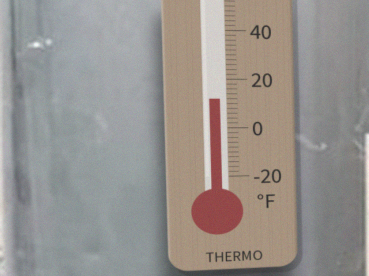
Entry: 12 °F
